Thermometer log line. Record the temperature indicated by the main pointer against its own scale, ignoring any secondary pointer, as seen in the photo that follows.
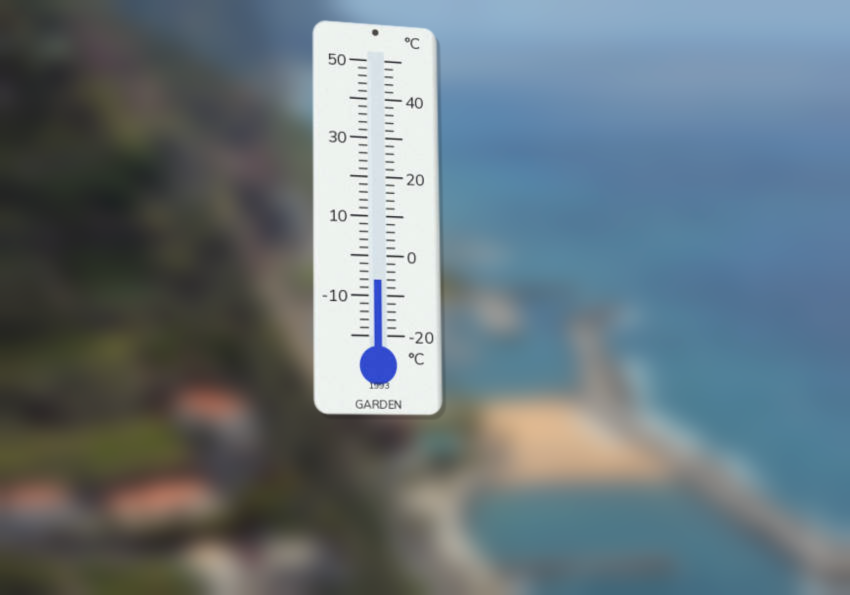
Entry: -6 °C
